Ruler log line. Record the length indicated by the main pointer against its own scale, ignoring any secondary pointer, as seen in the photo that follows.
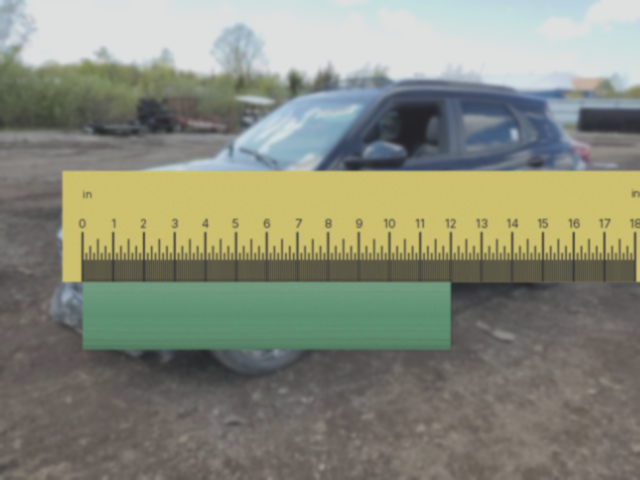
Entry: 12 in
